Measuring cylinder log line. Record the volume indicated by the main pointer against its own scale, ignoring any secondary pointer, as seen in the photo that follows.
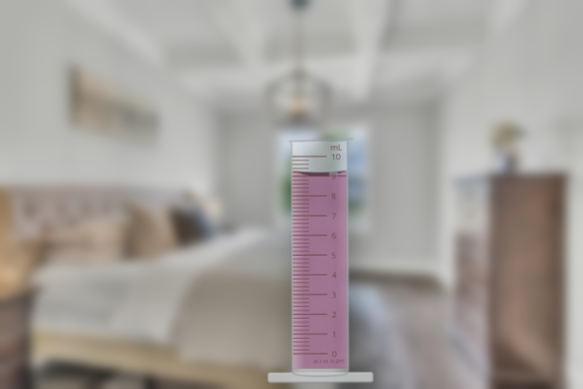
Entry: 9 mL
